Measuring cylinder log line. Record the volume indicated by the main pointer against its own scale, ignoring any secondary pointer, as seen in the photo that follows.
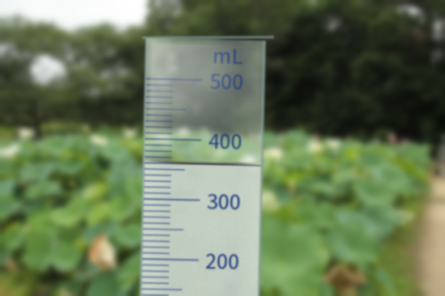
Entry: 360 mL
